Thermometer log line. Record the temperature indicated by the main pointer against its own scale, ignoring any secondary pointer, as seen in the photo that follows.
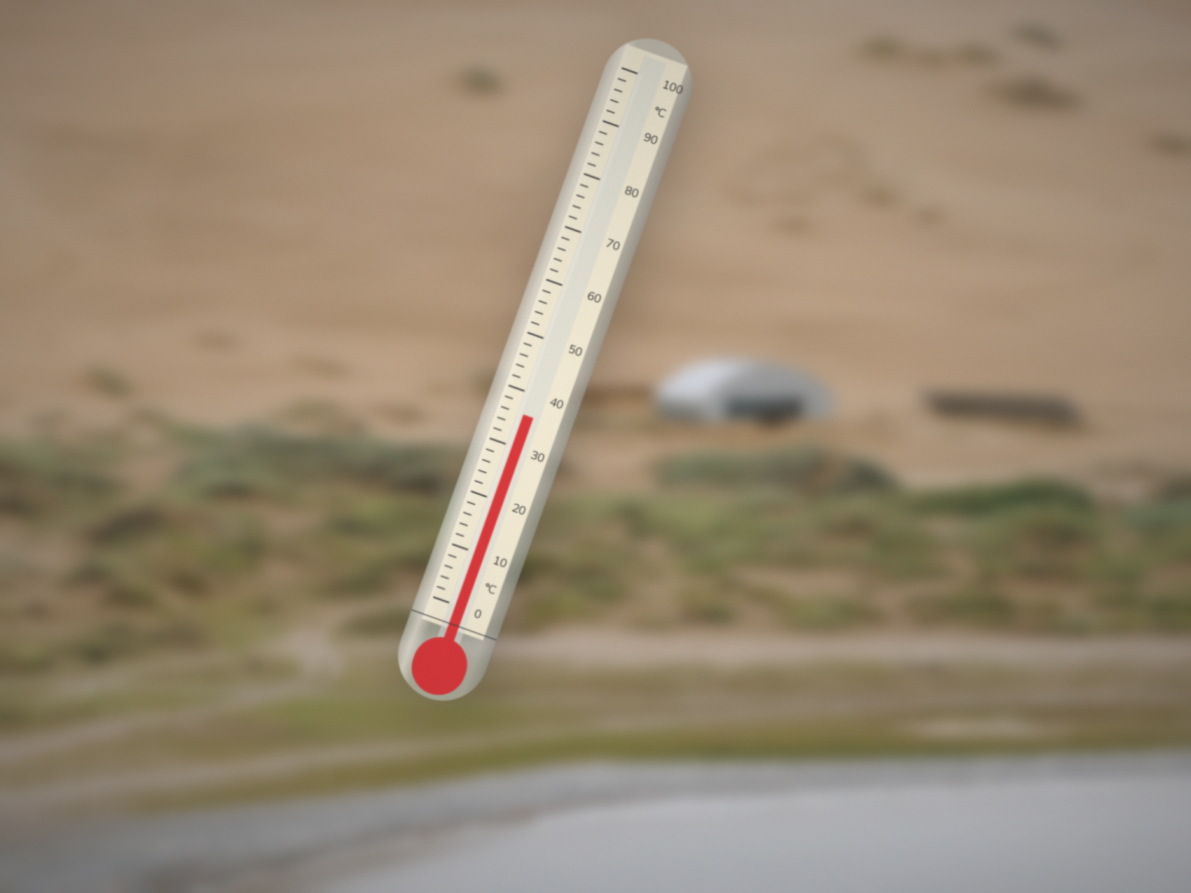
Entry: 36 °C
